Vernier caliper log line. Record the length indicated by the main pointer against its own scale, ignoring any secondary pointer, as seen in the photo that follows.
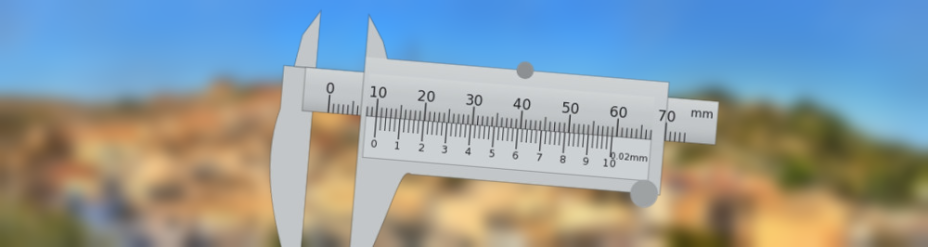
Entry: 10.0 mm
